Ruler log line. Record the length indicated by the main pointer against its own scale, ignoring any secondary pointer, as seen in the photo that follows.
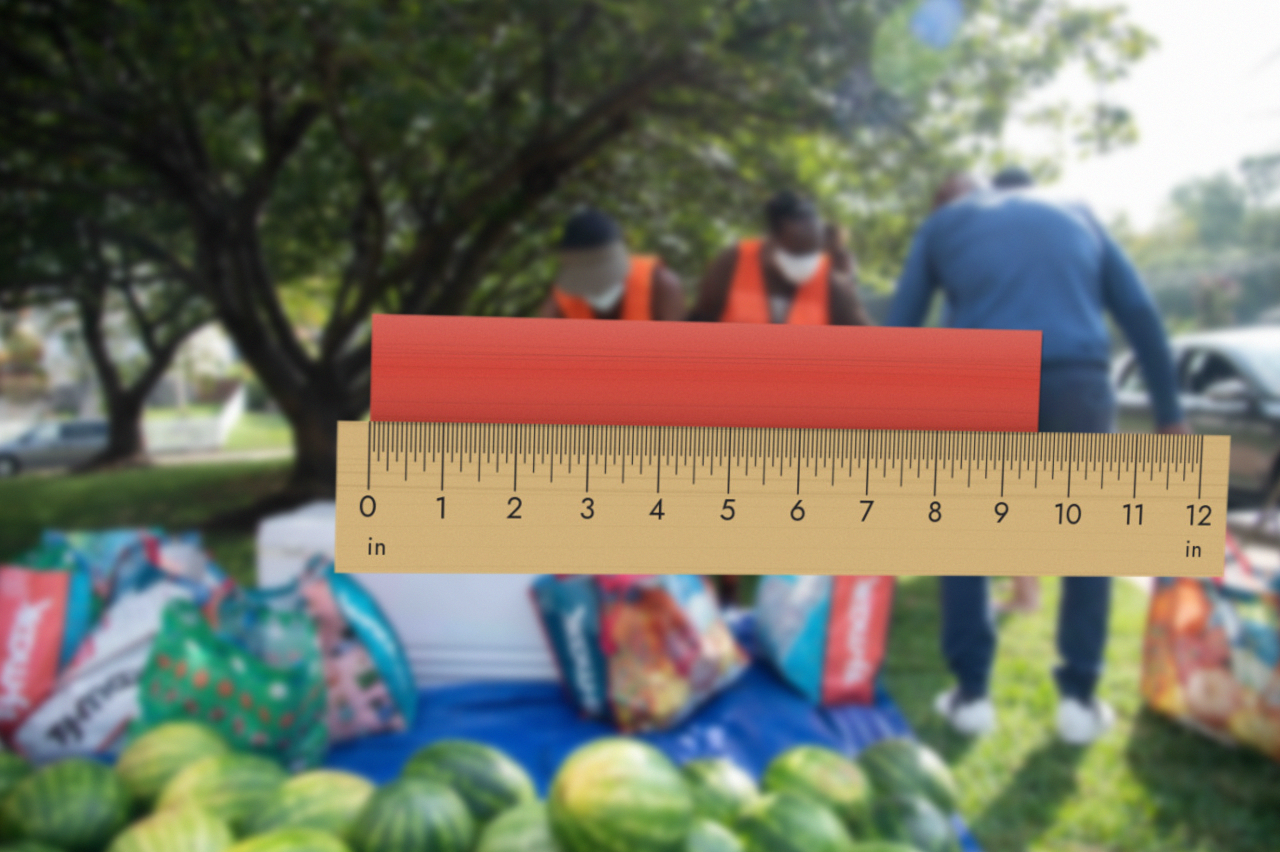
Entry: 9.5 in
